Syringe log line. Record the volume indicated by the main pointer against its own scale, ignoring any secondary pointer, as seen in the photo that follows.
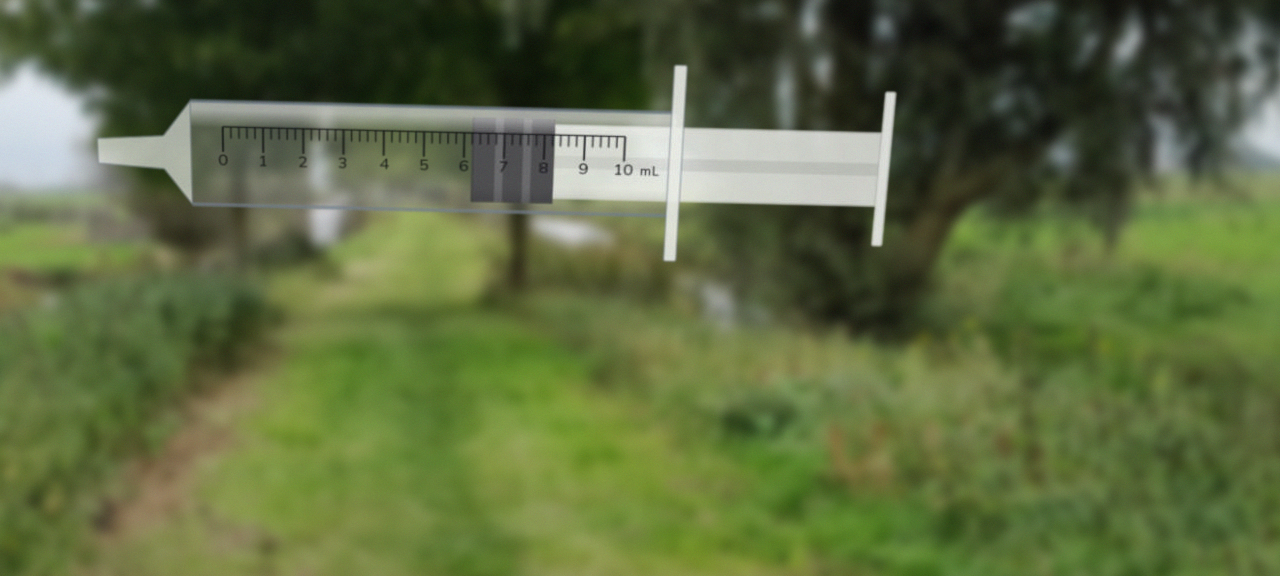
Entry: 6.2 mL
